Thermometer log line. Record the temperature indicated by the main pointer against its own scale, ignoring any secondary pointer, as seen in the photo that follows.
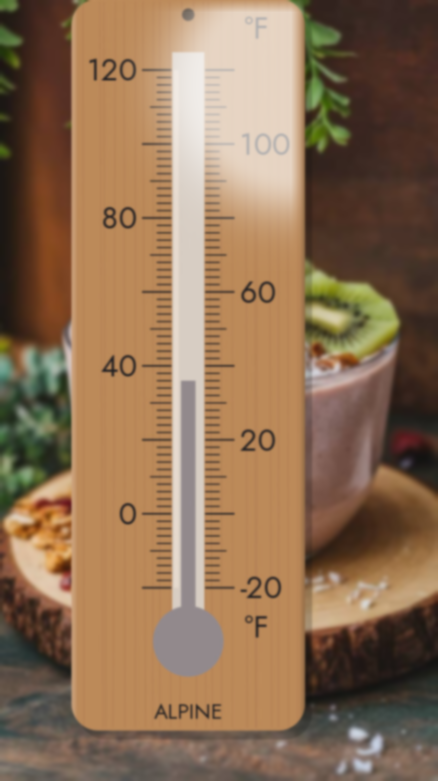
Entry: 36 °F
